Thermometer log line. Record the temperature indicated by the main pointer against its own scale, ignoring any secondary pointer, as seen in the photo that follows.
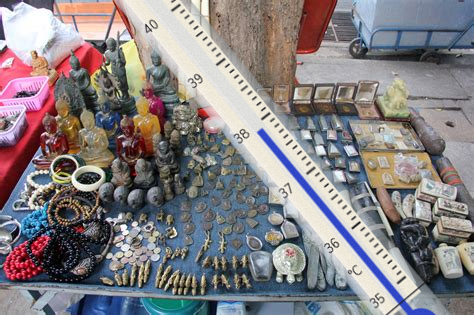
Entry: 37.9 °C
